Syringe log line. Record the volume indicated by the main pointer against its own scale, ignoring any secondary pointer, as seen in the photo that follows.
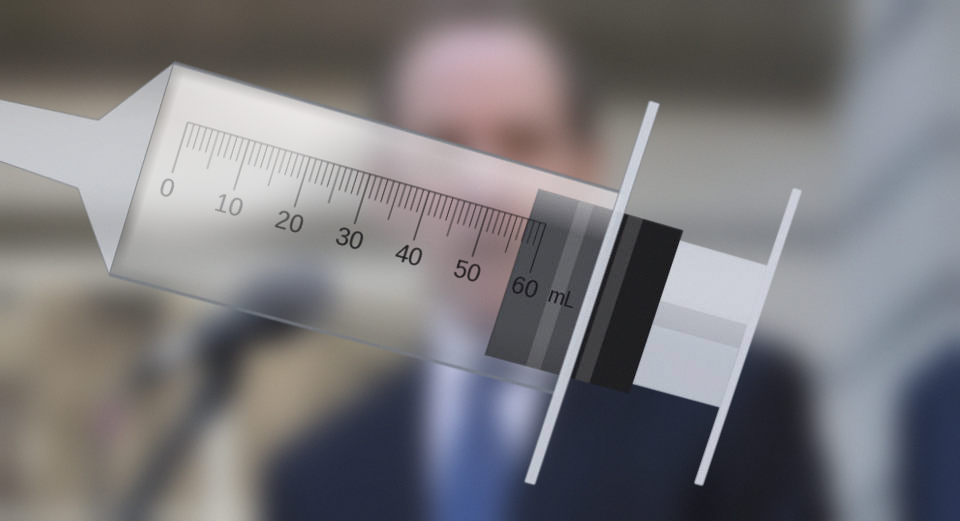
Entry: 57 mL
